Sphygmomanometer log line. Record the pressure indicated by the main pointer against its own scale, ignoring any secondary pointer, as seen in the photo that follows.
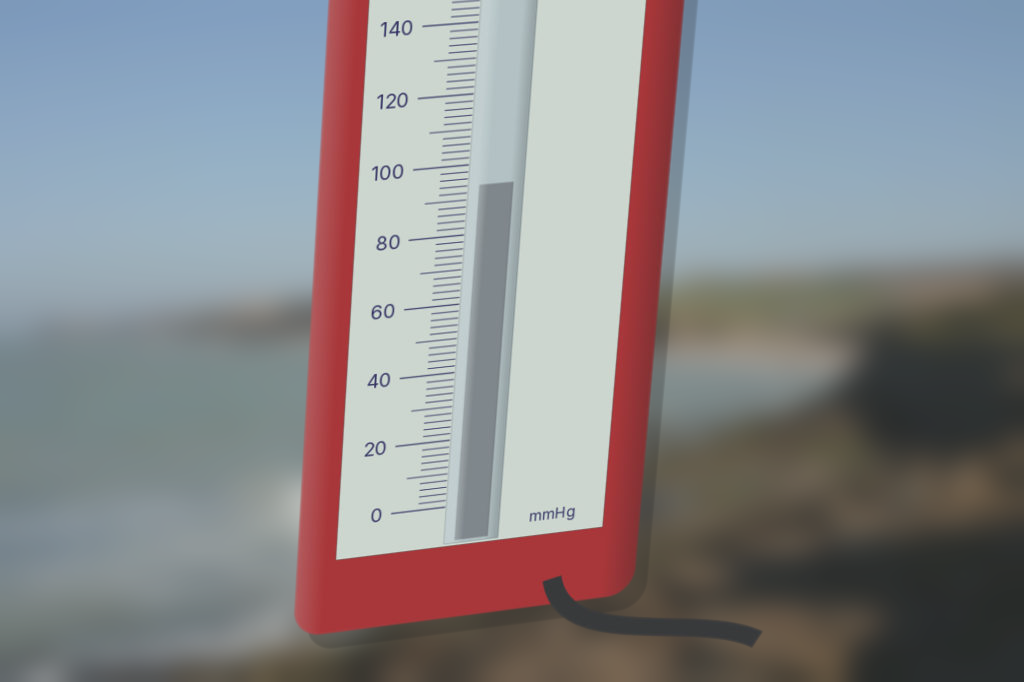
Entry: 94 mmHg
